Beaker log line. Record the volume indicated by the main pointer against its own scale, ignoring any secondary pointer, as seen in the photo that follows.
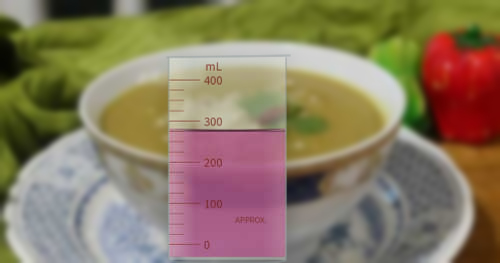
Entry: 275 mL
